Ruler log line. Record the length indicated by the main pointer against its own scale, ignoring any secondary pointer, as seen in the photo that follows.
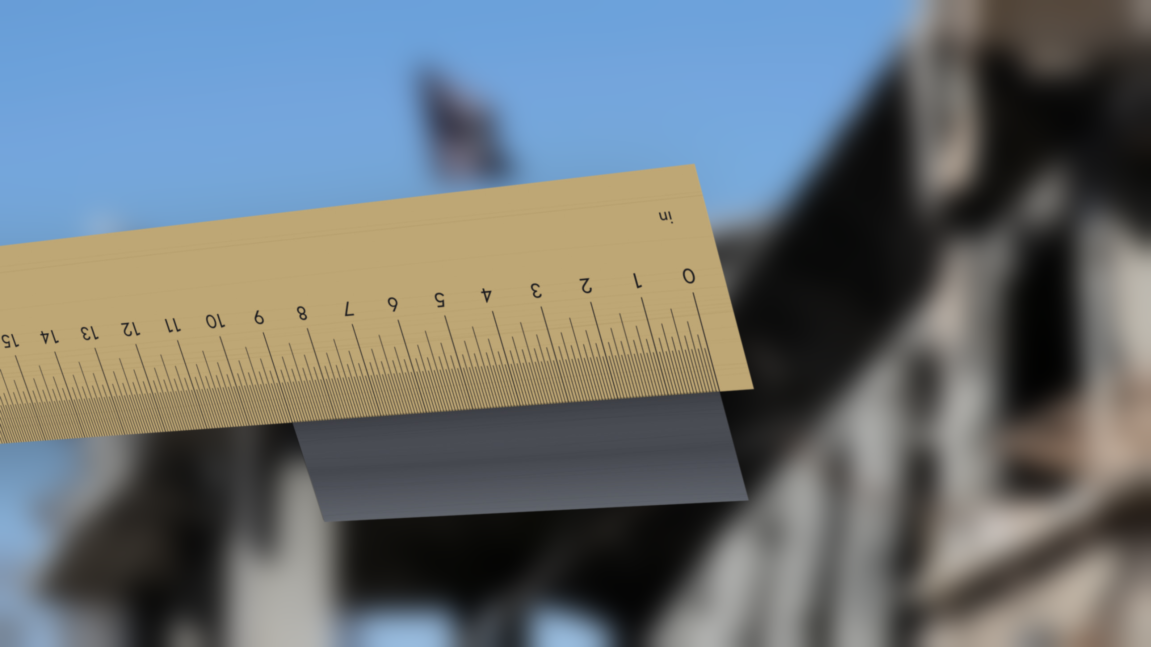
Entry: 9 in
